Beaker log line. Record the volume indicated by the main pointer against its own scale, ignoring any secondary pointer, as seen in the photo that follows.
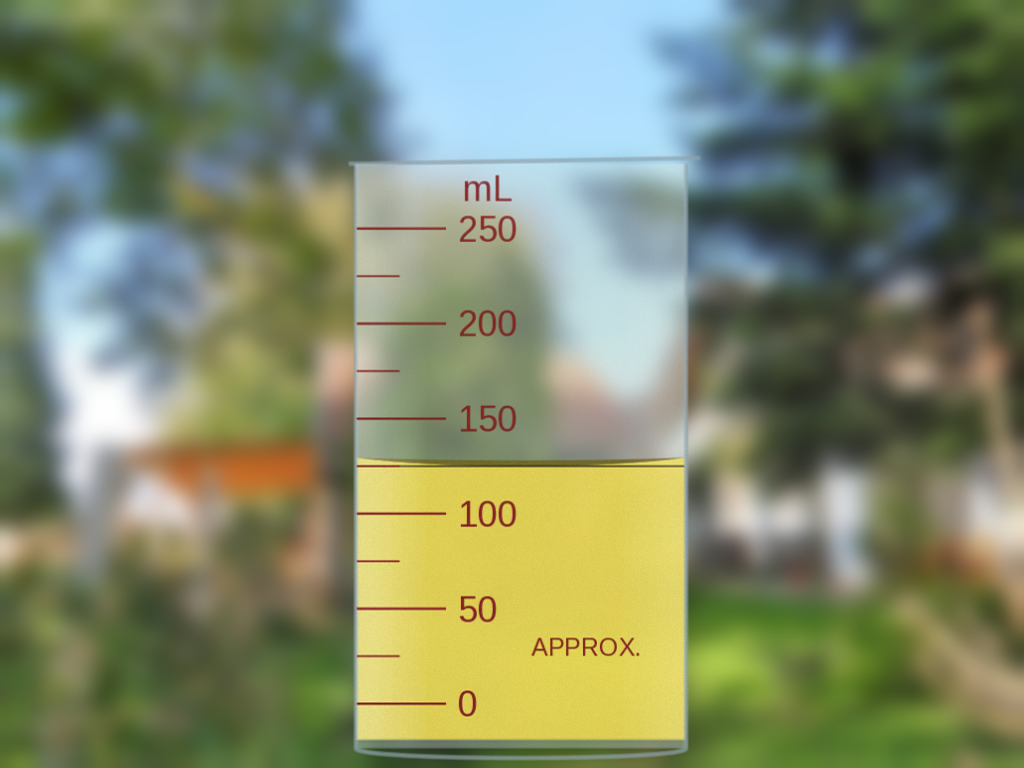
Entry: 125 mL
